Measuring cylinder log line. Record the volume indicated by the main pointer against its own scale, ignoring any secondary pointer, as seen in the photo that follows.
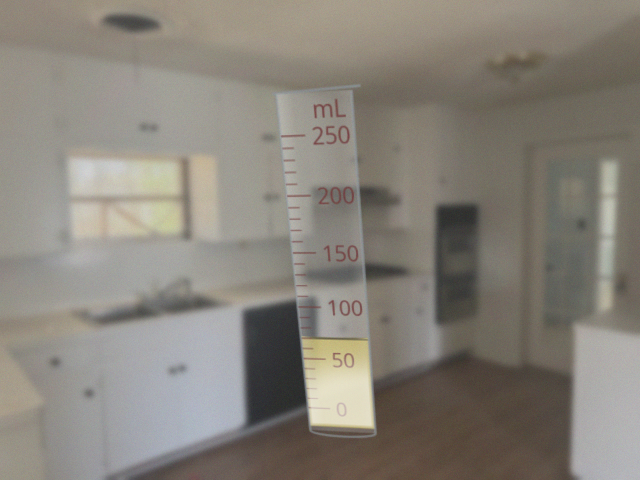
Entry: 70 mL
